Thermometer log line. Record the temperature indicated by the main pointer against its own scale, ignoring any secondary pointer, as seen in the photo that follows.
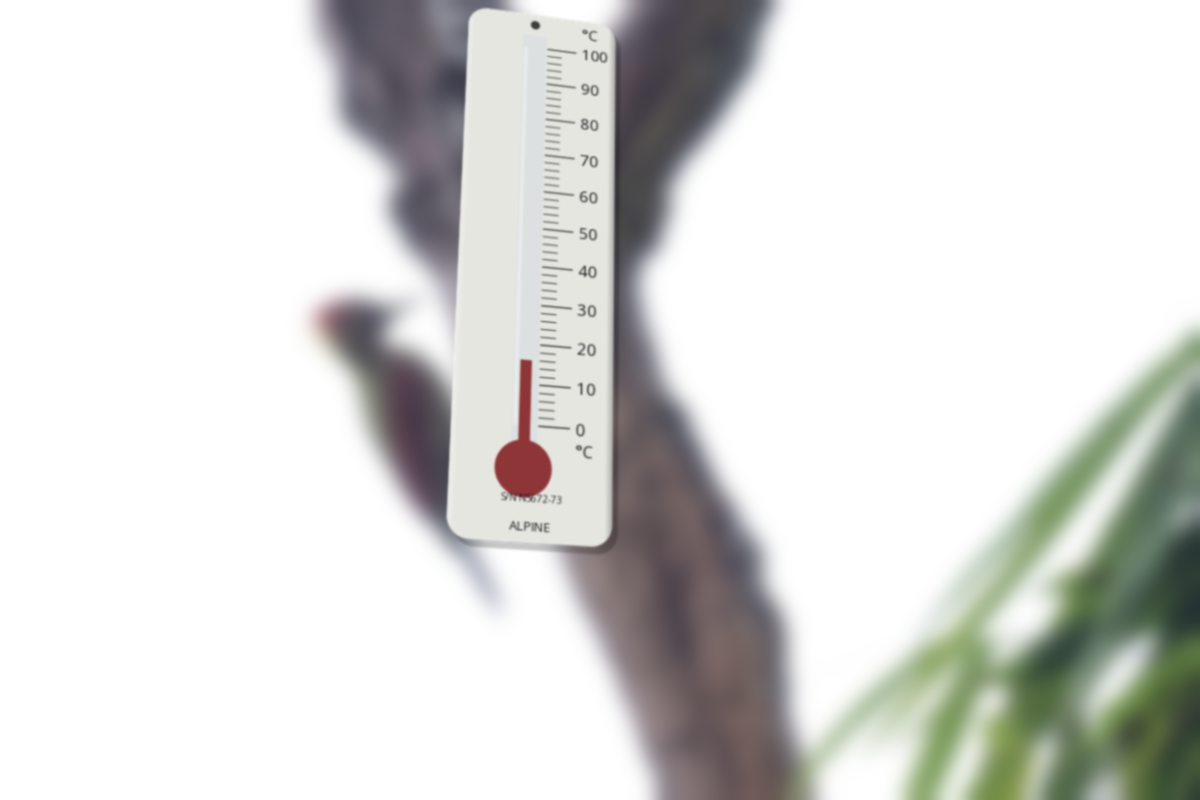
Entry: 16 °C
